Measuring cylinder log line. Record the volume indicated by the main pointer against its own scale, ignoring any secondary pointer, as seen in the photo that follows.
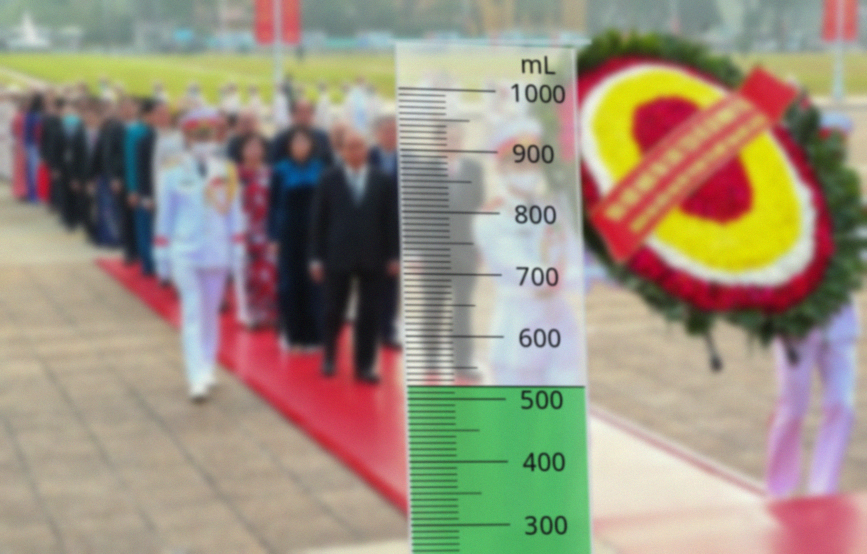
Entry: 520 mL
